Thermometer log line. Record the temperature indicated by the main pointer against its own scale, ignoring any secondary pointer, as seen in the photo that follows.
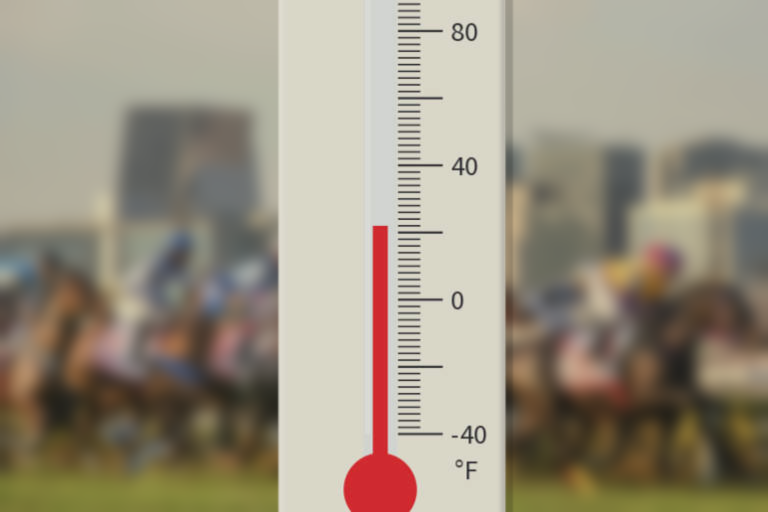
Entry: 22 °F
